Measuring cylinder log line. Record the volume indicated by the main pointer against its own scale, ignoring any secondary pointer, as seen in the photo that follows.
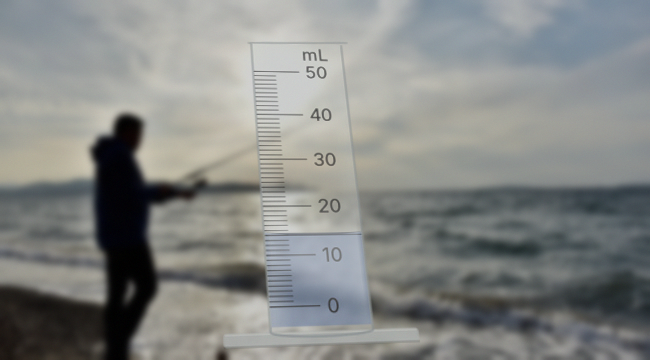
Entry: 14 mL
